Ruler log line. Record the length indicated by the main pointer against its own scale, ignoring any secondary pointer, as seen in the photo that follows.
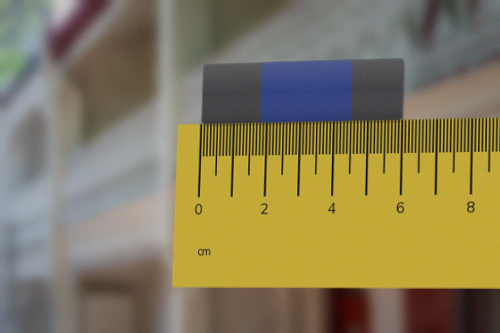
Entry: 6 cm
